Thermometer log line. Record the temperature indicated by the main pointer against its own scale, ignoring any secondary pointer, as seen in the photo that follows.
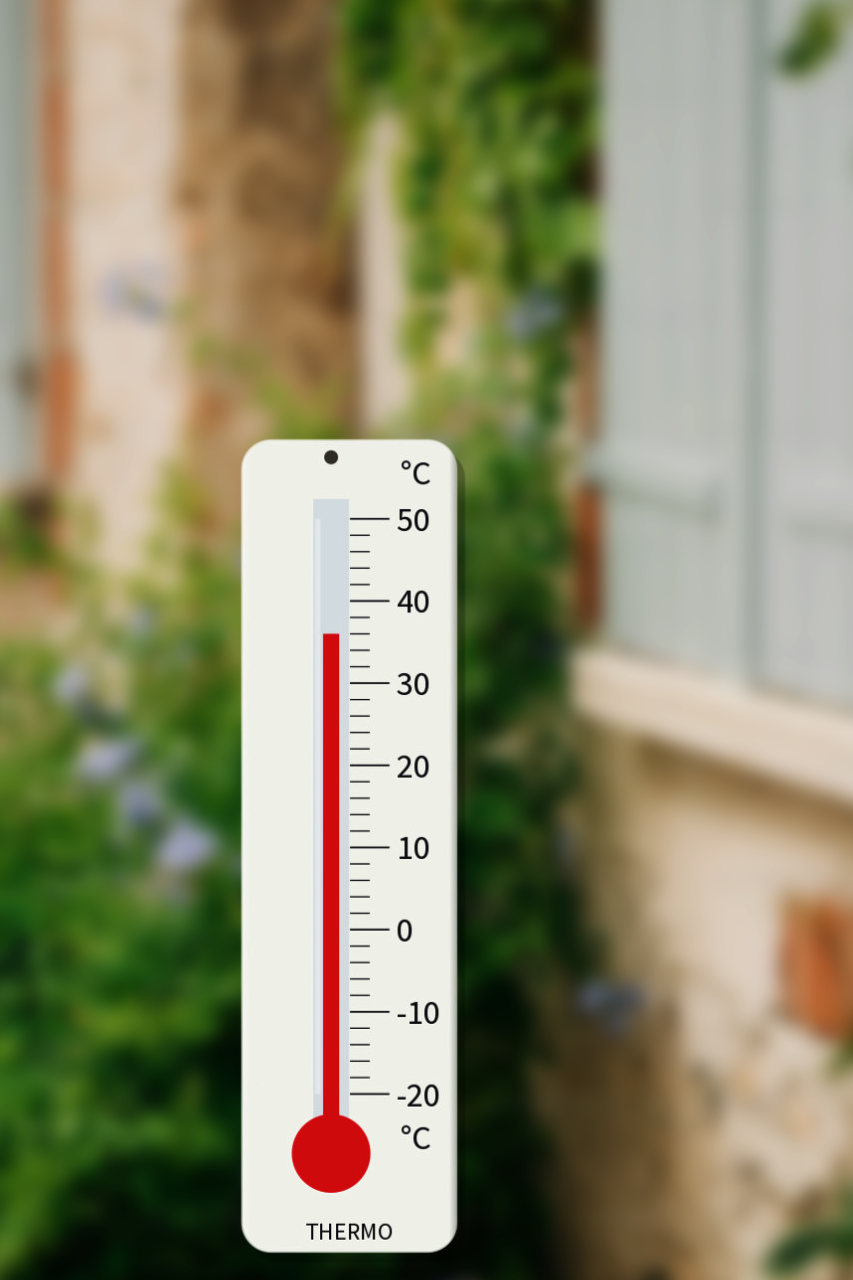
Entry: 36 °C
